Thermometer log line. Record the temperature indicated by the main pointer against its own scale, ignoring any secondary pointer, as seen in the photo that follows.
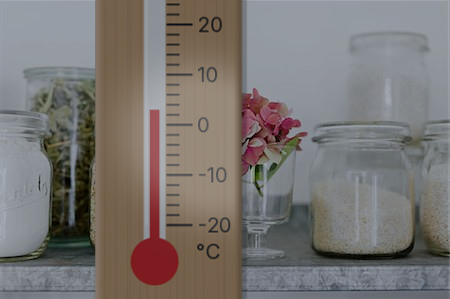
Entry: 3 °C
